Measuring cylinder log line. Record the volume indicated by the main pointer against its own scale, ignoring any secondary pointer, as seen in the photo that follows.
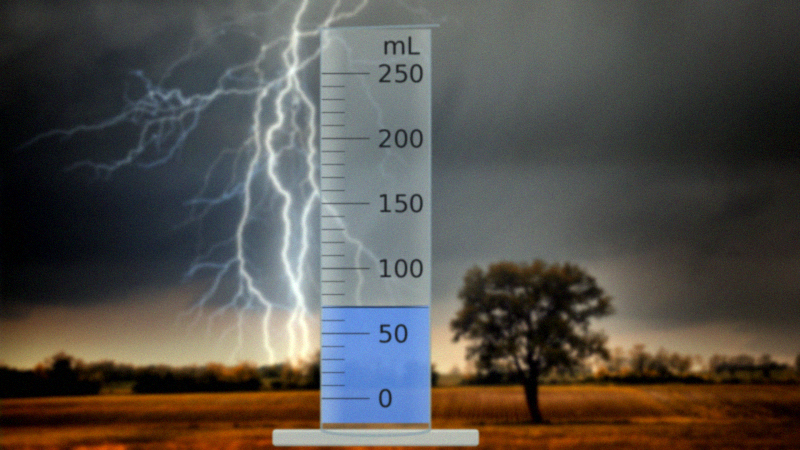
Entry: 70 mL
